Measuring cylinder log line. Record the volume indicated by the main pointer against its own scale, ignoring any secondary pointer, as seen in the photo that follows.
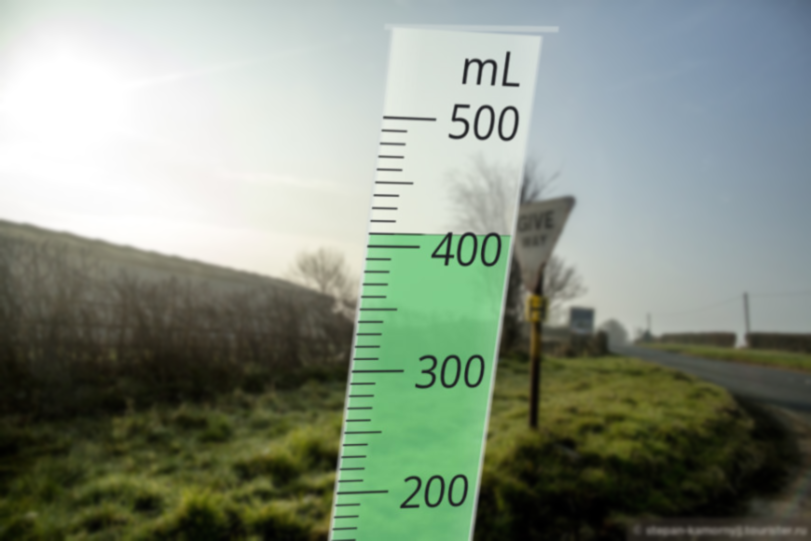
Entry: 410 mL
